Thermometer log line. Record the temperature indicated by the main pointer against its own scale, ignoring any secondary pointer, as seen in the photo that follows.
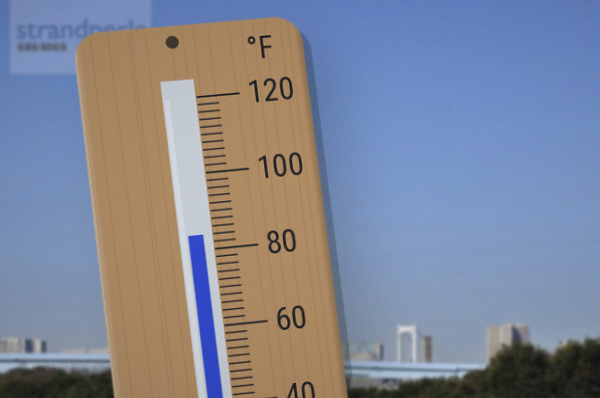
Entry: 84 °F
